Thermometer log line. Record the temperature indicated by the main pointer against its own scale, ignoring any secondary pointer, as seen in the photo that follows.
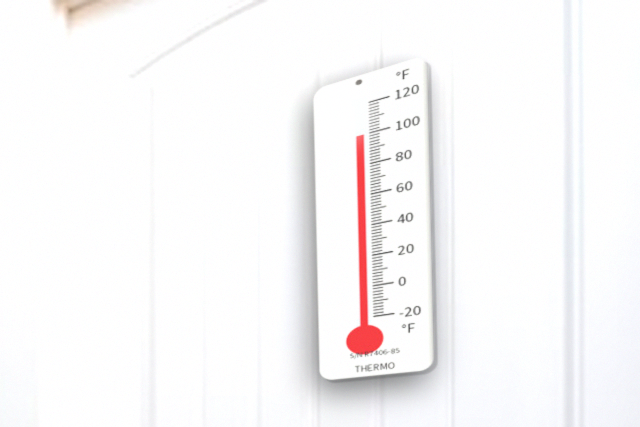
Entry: 100 °F
